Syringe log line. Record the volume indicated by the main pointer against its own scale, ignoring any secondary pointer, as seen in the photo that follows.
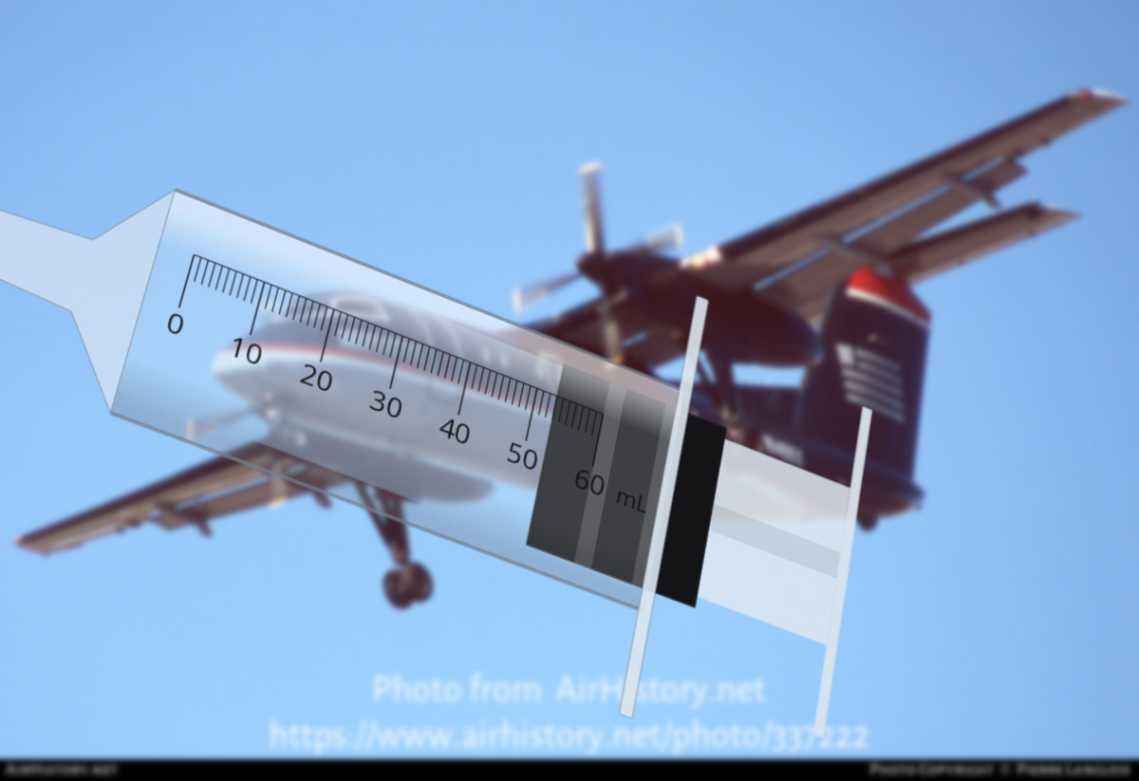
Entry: 53 mL
